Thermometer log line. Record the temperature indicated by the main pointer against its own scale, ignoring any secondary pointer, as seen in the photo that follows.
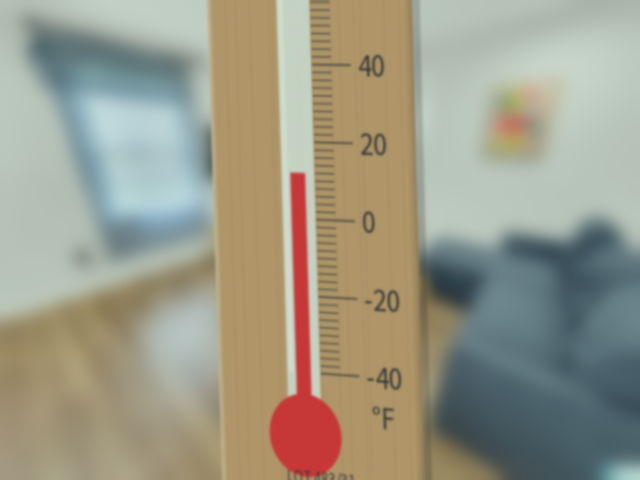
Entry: 12 °F
